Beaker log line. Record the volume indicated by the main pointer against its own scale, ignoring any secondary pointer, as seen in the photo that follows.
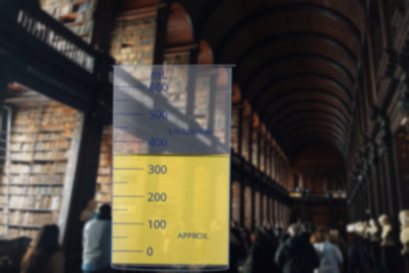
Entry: 350 mL
